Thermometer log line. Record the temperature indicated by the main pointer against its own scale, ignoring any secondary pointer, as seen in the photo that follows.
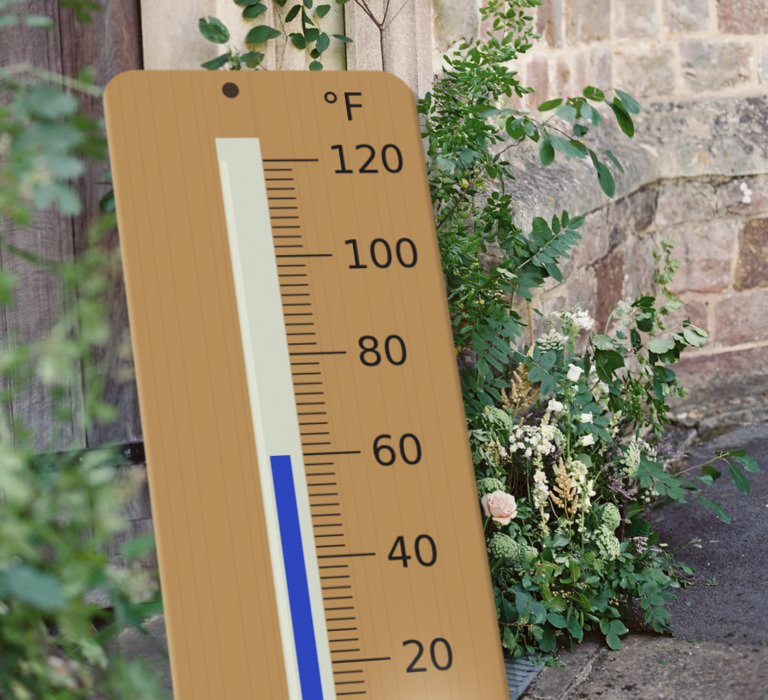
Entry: 60 °F
